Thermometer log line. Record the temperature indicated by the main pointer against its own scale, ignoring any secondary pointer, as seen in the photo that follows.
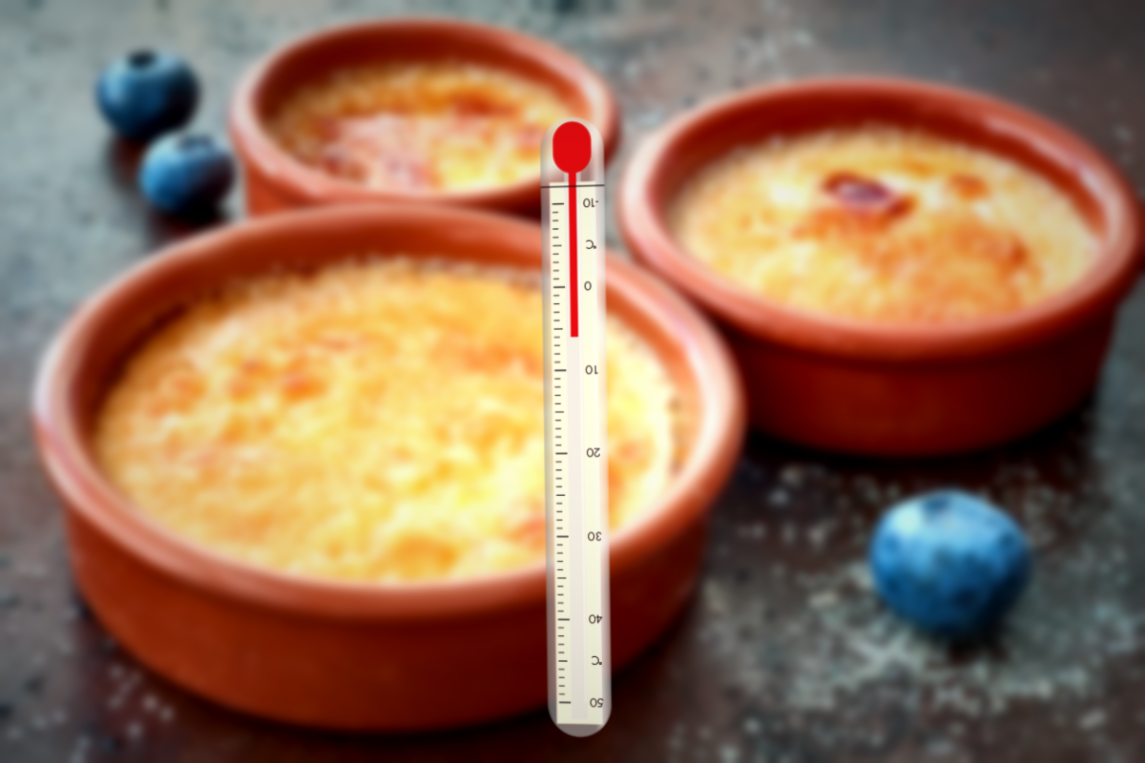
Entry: 6 °C
